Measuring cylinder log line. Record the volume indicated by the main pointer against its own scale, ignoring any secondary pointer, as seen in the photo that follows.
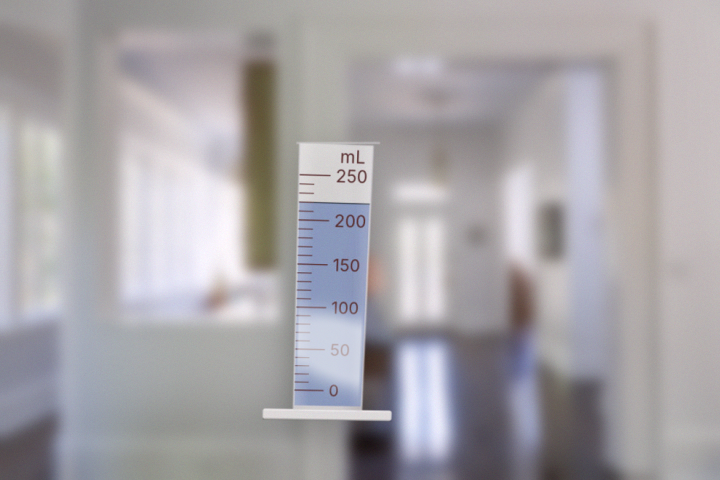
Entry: 220 mL
